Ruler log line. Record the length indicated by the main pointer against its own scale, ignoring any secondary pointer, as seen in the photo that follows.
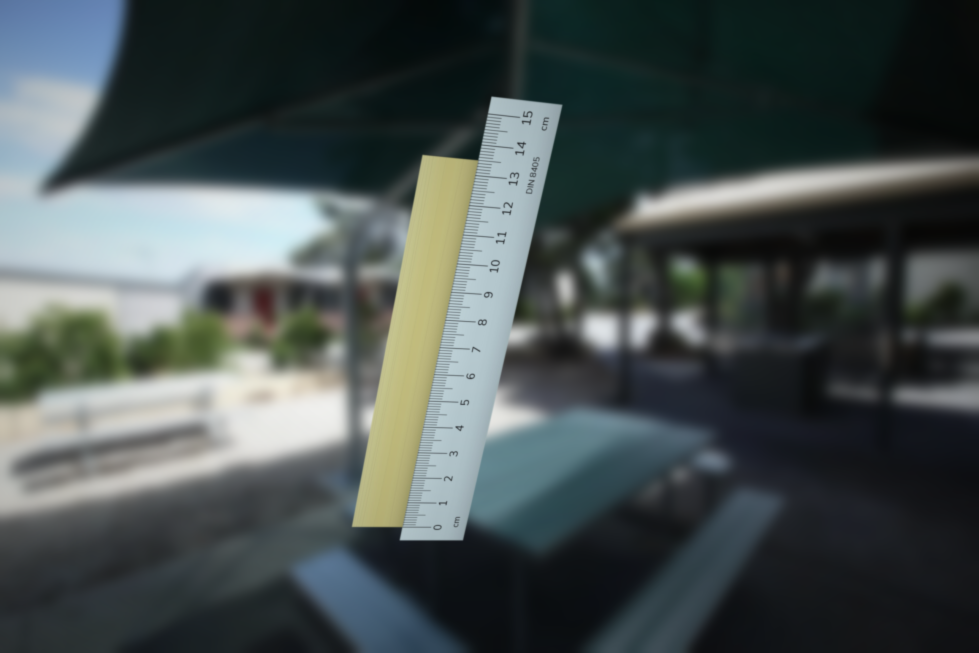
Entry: 13.5 cm
